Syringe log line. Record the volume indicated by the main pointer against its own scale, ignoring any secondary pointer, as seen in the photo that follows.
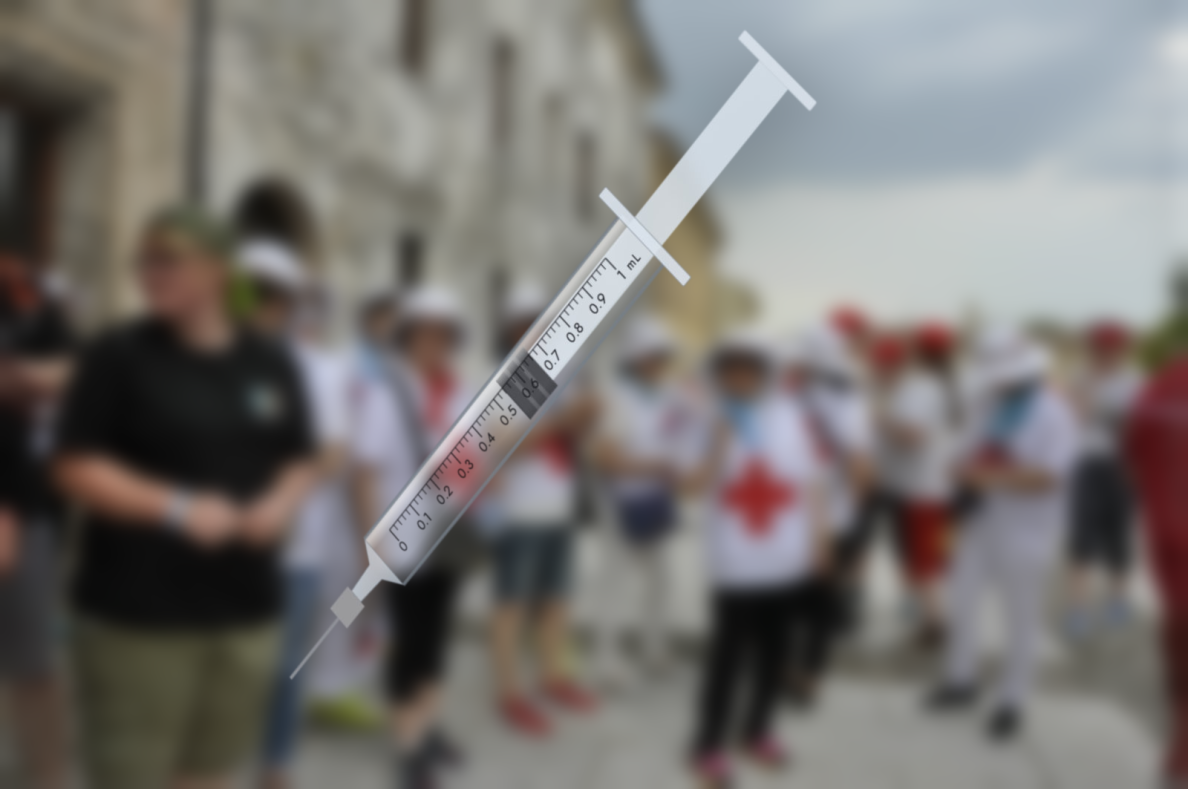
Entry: 0.54 mL
